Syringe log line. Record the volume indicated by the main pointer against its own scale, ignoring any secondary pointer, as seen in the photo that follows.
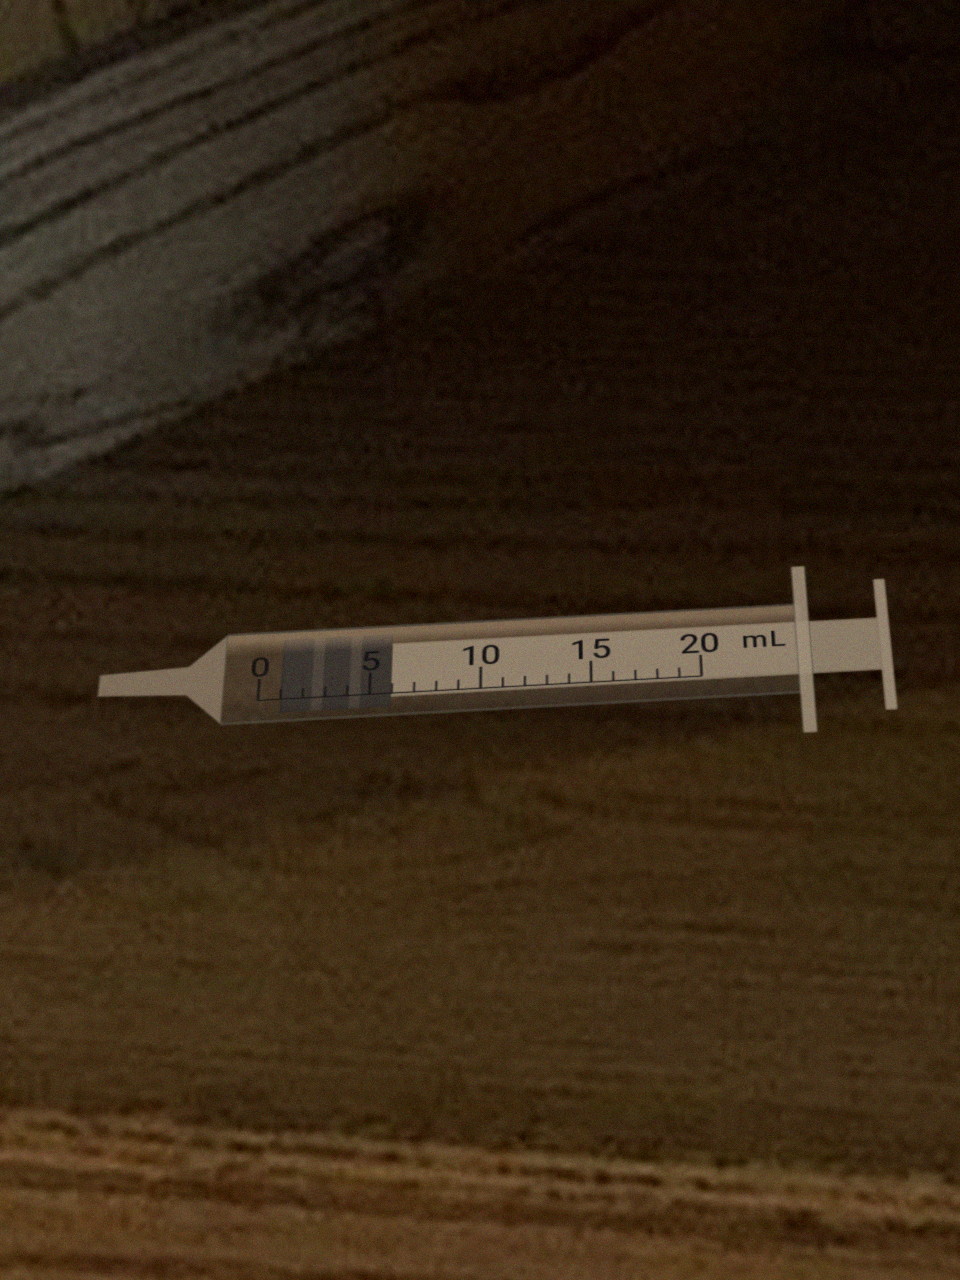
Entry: 1 mL
